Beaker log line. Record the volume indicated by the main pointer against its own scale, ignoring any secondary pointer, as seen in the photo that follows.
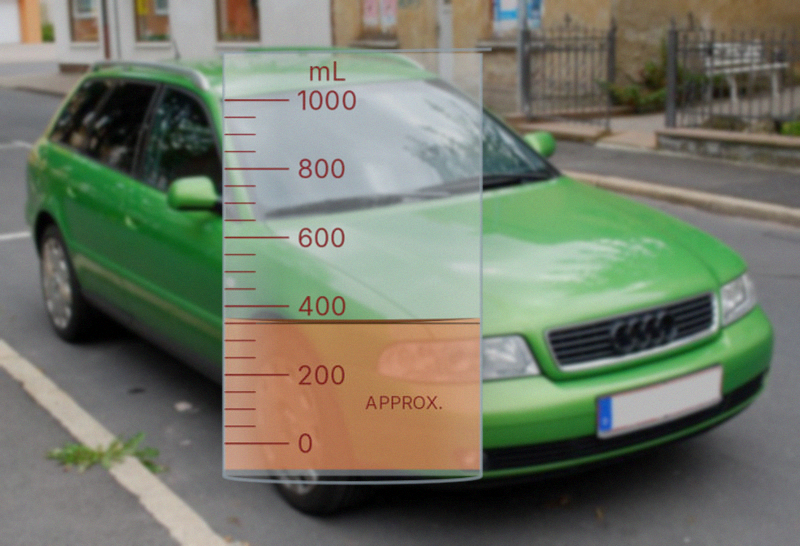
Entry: 350 mL
